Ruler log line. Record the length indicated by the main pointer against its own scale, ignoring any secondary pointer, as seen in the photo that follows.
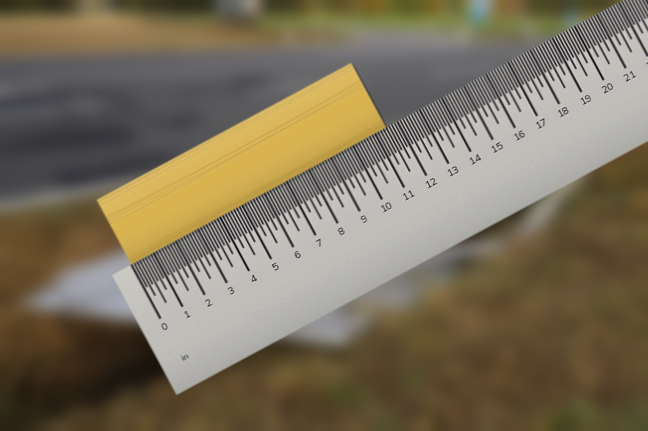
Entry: 11.5 in
